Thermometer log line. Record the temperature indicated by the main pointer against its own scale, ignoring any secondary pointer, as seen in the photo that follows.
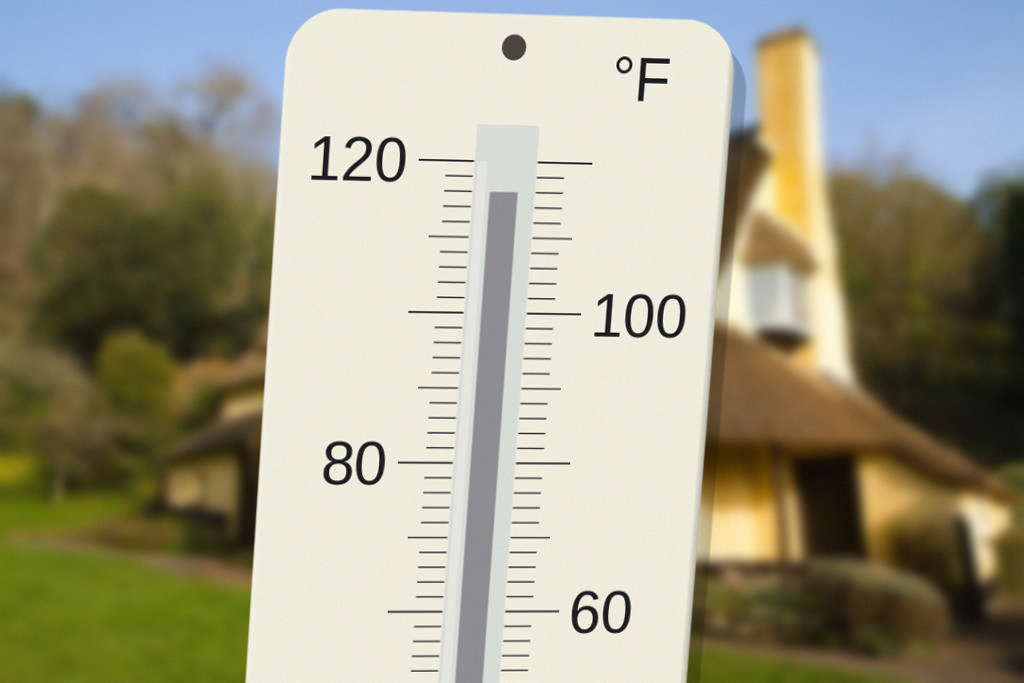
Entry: 116 °F
